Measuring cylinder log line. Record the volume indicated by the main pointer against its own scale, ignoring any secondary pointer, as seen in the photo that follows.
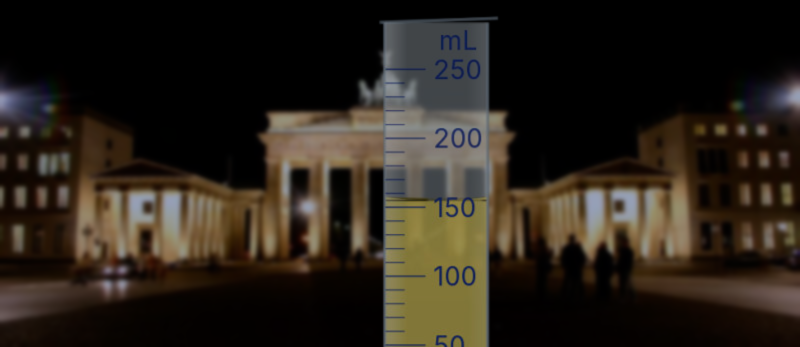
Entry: 155 mL
